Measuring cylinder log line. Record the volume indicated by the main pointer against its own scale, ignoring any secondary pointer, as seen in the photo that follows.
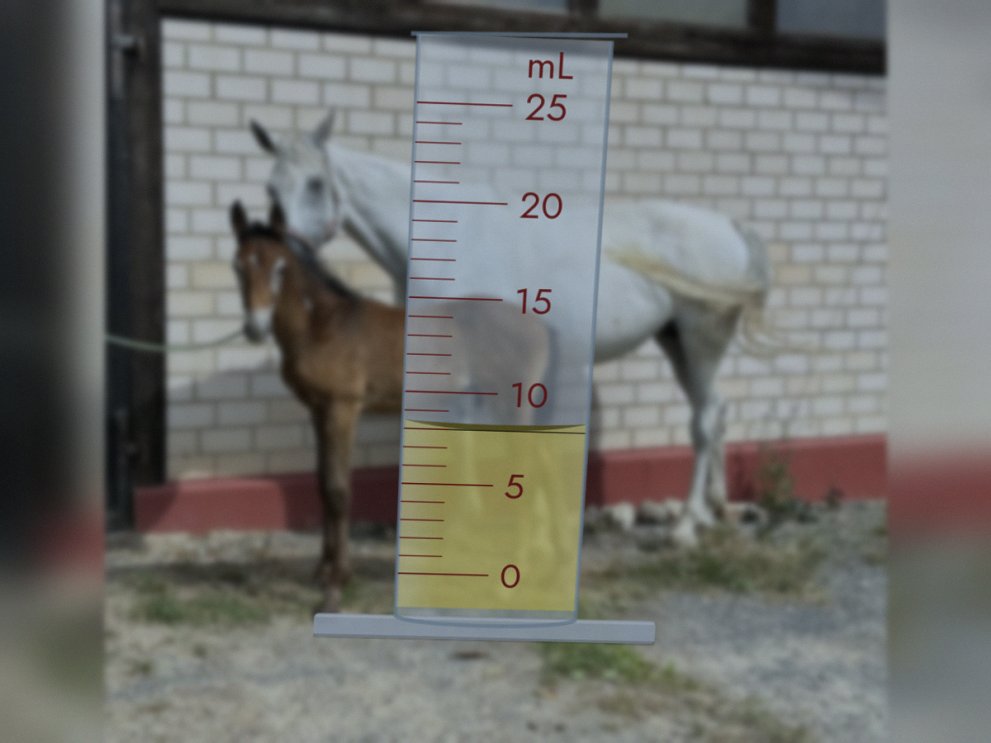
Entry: 8 mL
